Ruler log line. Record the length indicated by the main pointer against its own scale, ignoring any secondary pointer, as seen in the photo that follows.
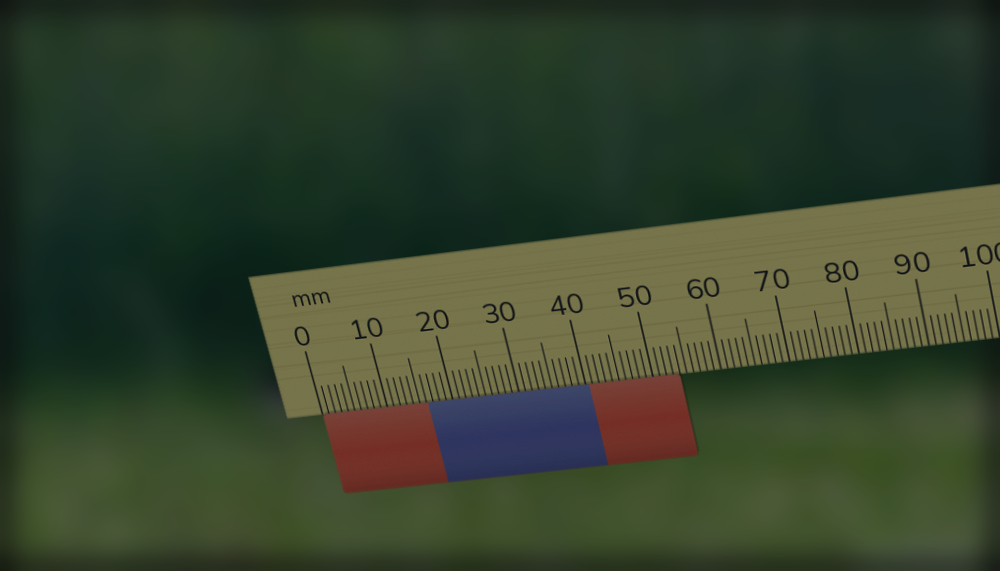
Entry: 54 mm
